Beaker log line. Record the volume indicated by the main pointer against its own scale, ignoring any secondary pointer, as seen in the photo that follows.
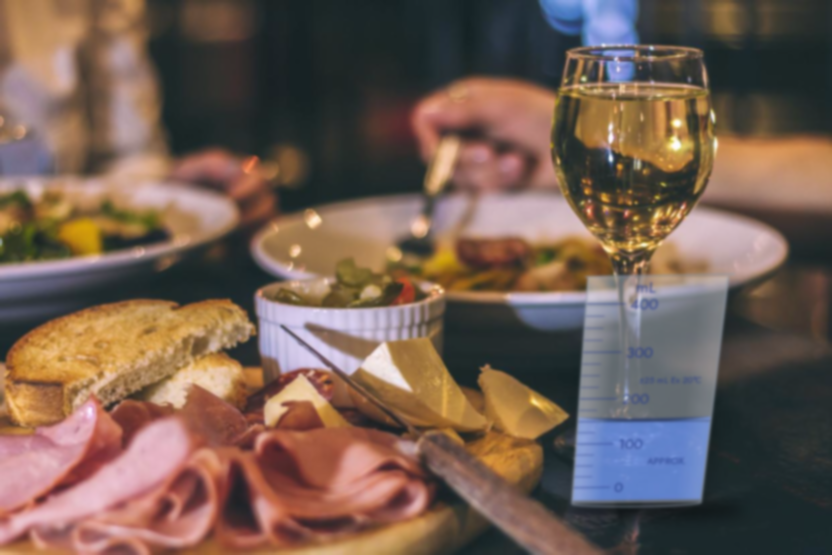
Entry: 150 mL
